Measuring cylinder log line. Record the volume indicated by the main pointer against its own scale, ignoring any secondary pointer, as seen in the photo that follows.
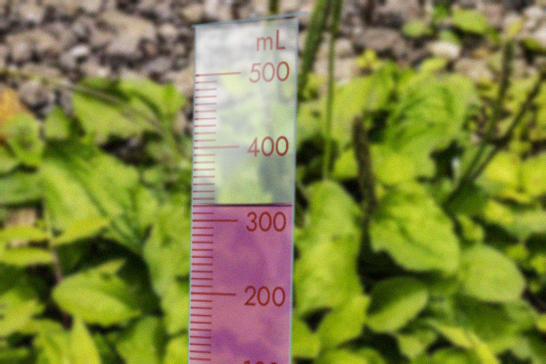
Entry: 320 mL
